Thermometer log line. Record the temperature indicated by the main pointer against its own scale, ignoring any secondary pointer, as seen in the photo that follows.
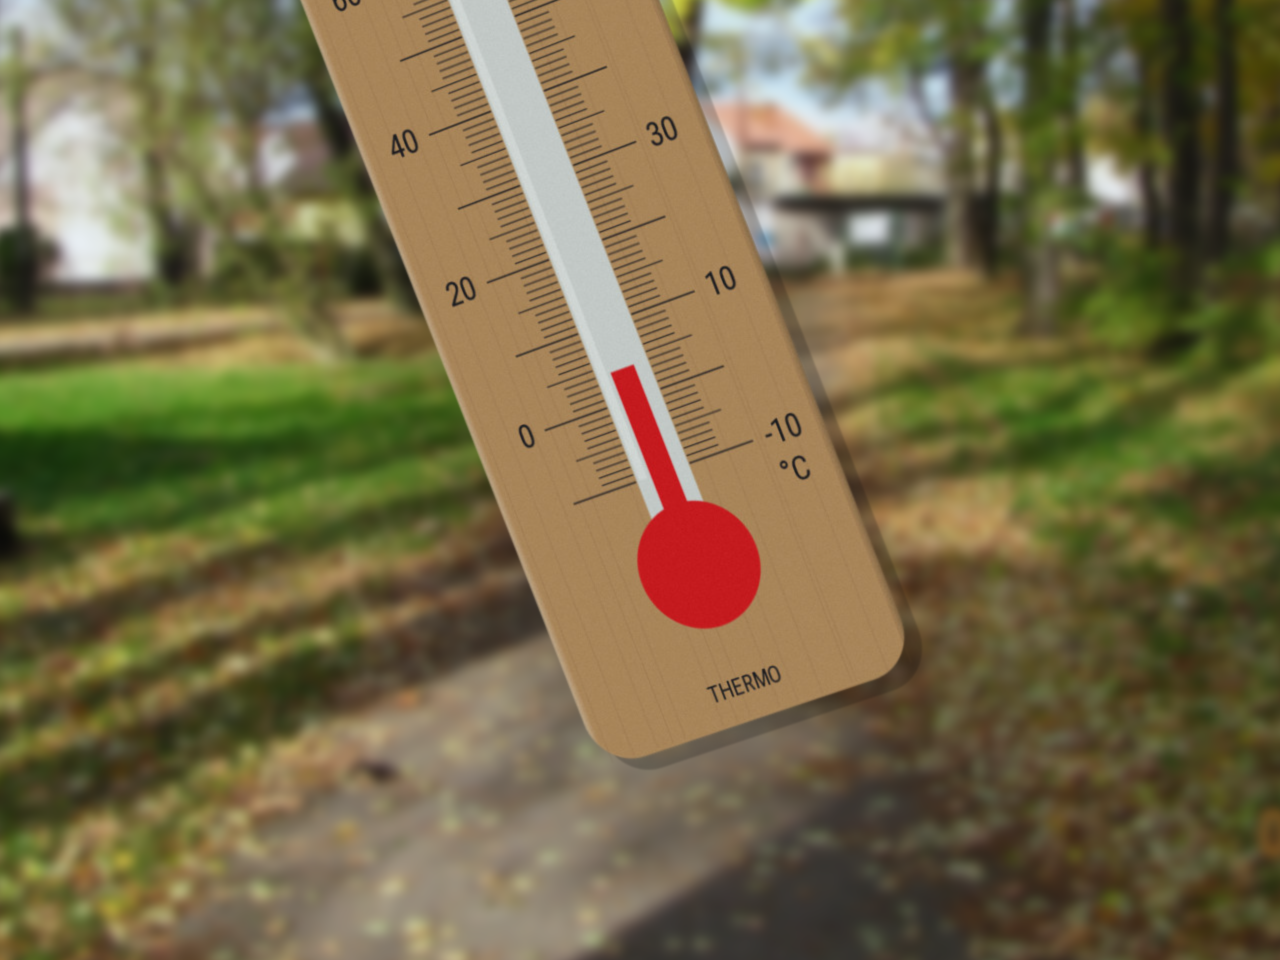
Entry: 4 °C
